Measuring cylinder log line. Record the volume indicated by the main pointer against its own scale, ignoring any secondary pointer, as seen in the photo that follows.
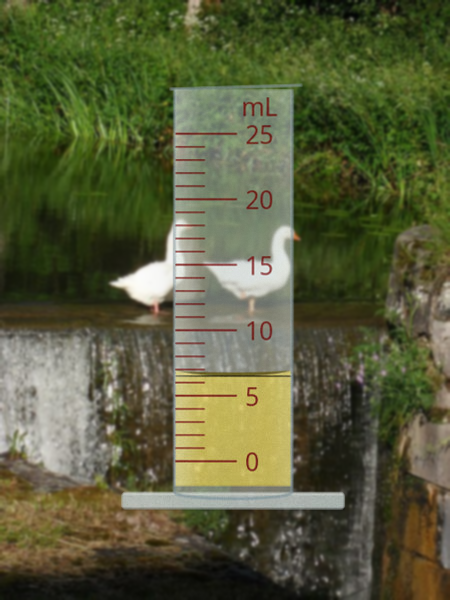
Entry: 6.5 mL
